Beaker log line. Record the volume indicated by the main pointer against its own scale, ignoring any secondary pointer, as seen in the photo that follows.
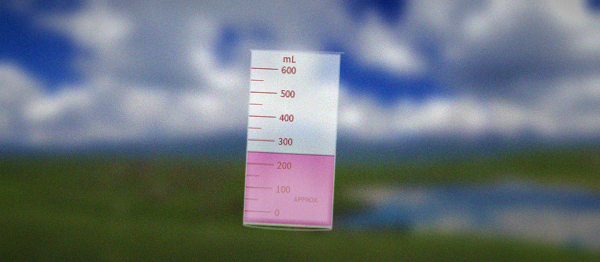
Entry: 250 mL
